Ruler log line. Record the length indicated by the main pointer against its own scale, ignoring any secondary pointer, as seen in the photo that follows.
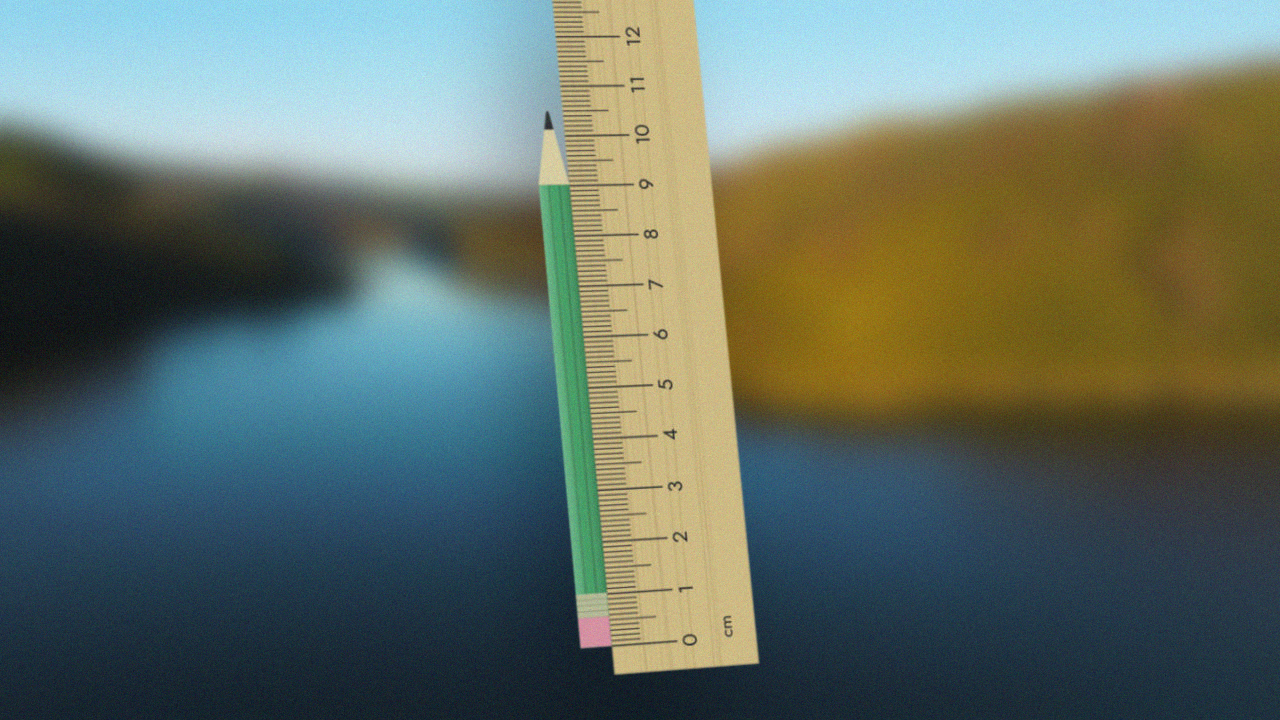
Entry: 10.5 cm
